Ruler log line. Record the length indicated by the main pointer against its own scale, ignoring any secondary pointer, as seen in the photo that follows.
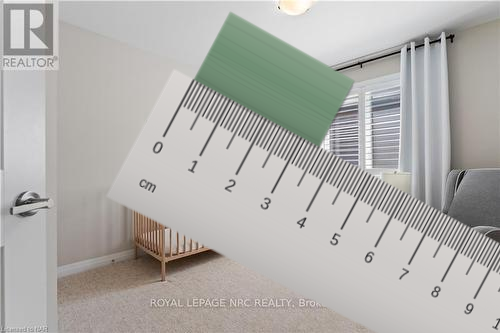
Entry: 3.5 cm
